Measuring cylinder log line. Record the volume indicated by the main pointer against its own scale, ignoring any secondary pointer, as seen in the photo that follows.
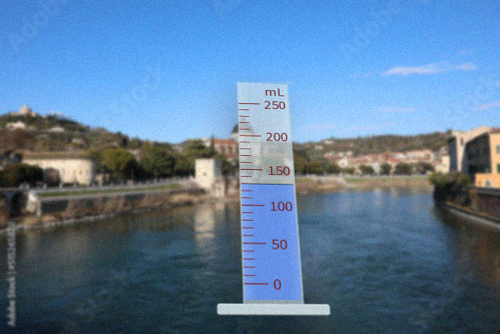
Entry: 130 mL
